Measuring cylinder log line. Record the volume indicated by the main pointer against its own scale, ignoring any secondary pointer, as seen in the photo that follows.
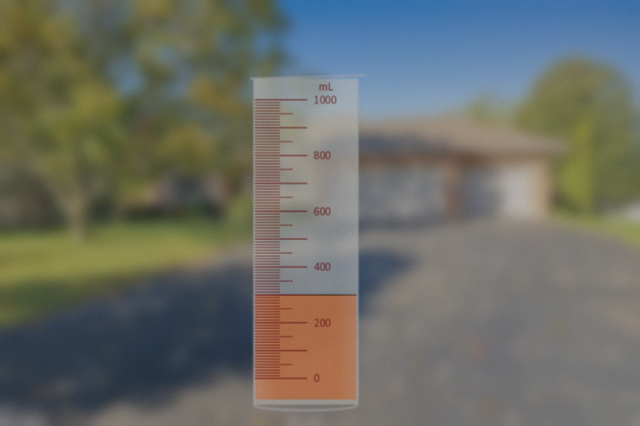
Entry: 300 mL
